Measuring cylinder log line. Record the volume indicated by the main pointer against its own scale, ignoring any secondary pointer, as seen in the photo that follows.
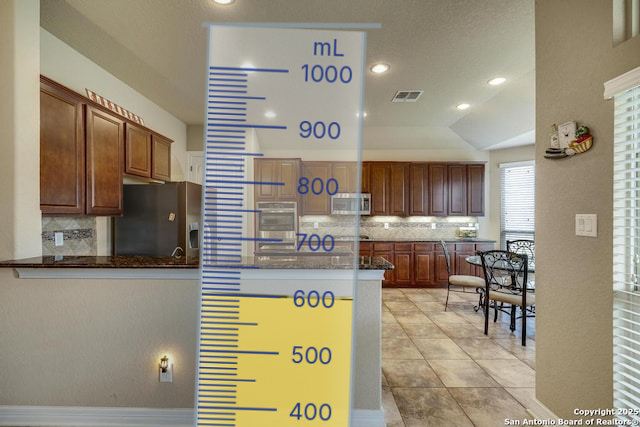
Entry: 600 mL
